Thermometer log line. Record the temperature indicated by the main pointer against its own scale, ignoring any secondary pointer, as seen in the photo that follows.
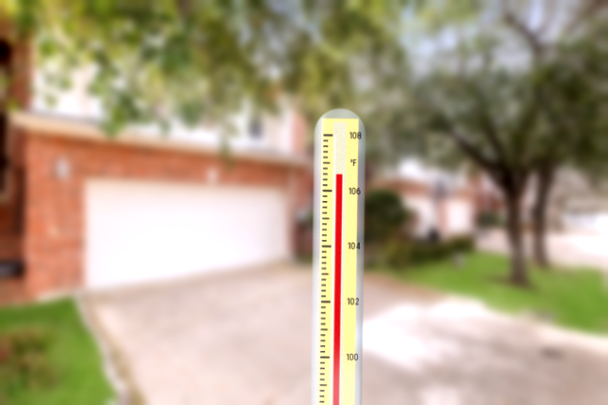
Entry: 106.6 °F
